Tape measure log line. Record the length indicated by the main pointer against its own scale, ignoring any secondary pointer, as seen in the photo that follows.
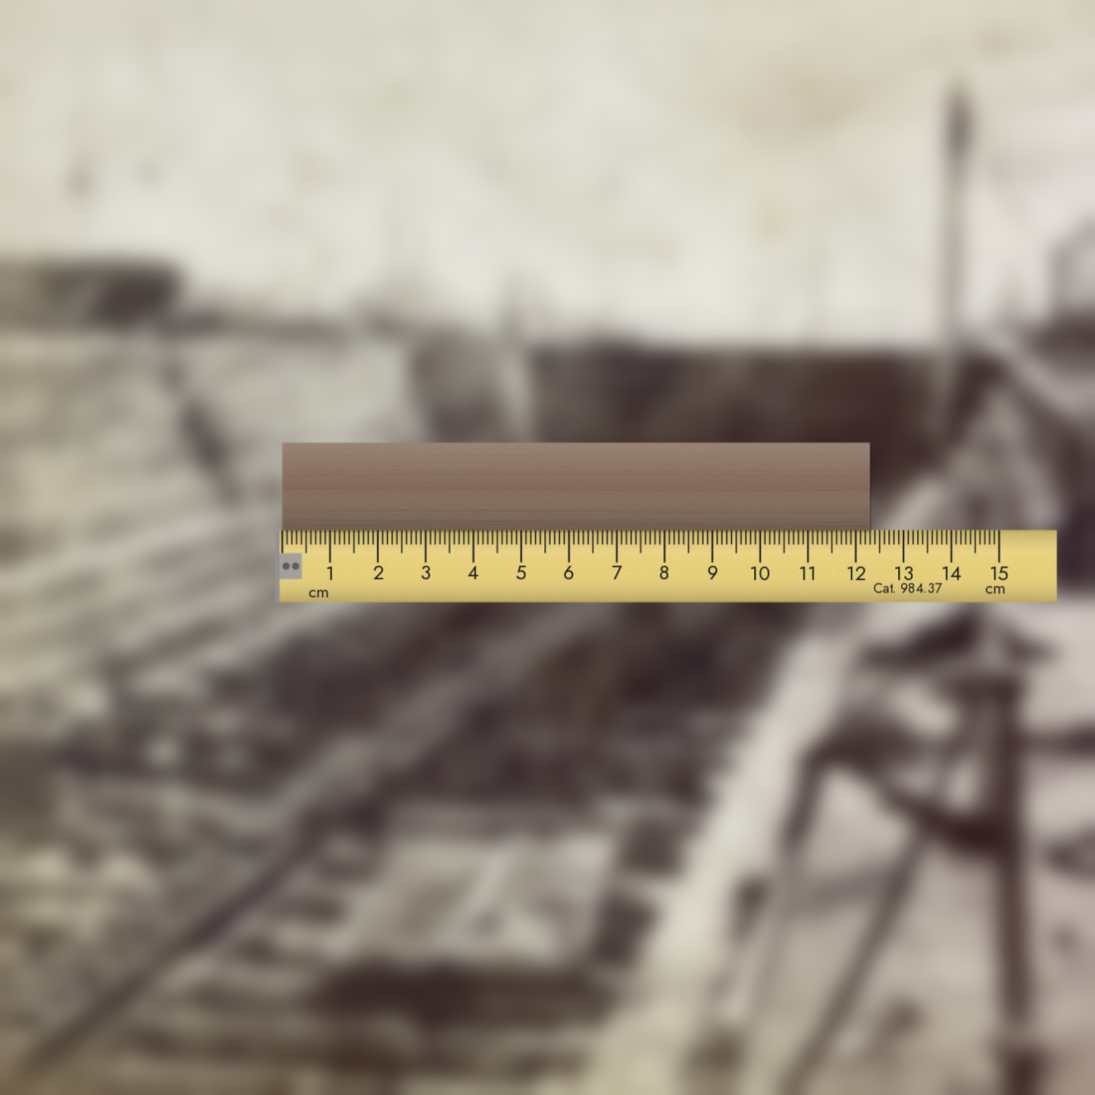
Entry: 12.3 cm
